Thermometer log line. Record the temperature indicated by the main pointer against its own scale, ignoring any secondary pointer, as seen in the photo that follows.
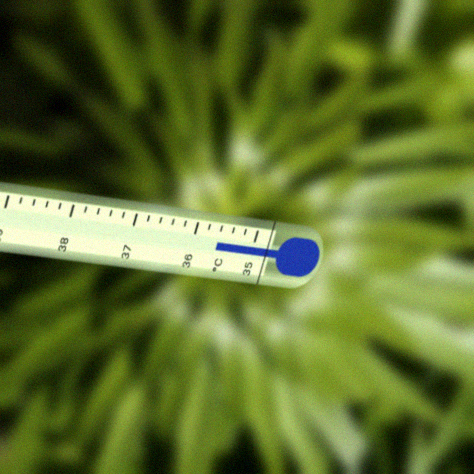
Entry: 35.6 °C
